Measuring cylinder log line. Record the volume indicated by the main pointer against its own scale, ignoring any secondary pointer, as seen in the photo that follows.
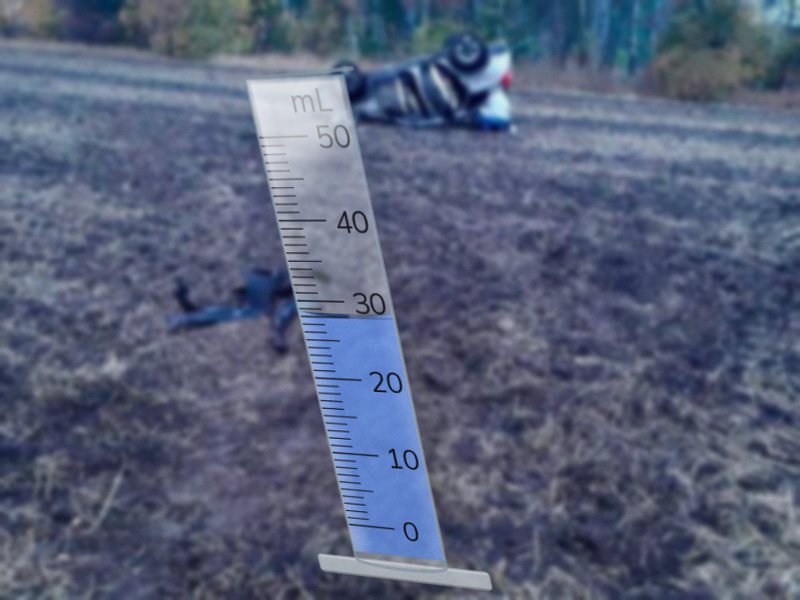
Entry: 28 mL
